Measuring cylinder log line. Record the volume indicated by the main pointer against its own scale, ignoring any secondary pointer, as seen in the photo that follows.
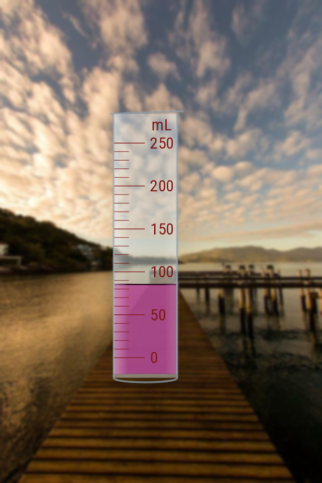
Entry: 85 mL
